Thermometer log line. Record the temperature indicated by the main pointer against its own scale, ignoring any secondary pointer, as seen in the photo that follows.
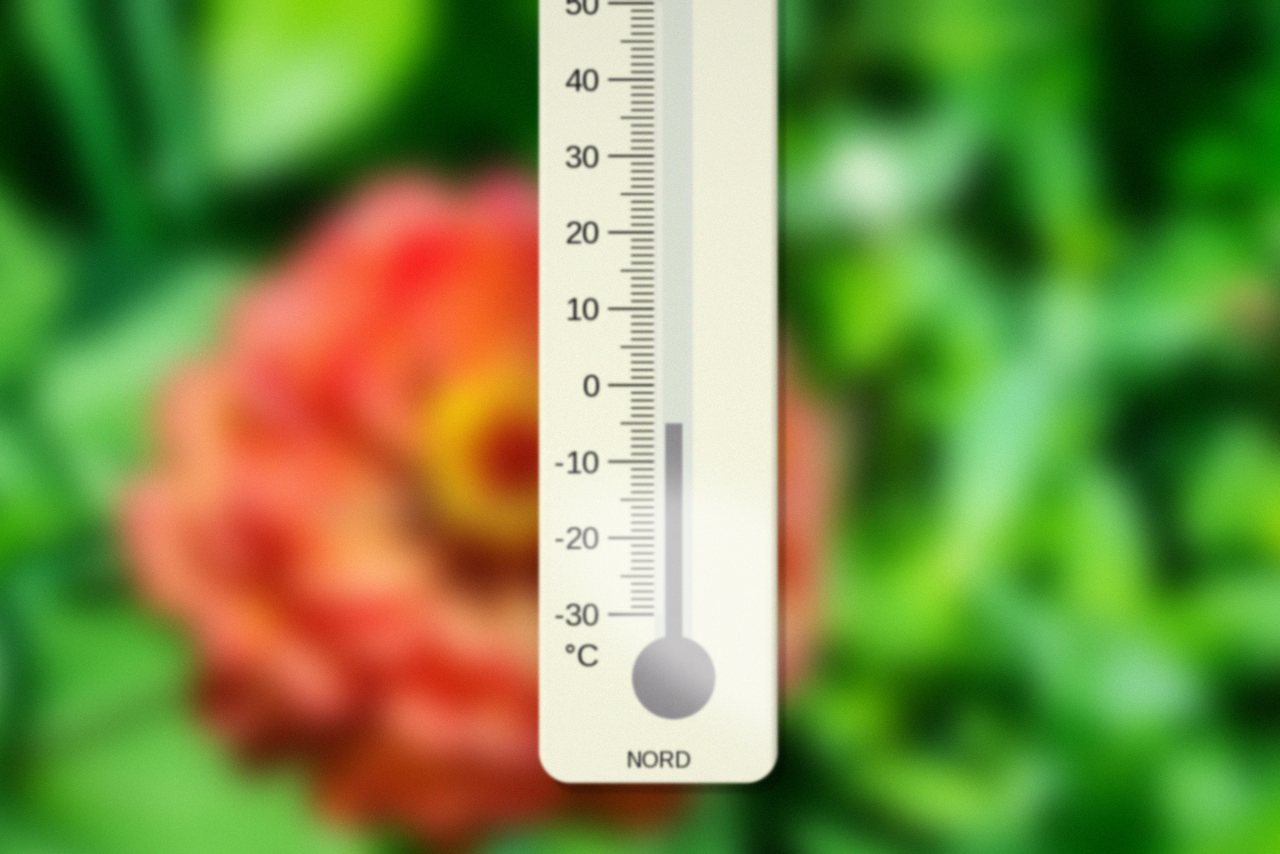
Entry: -5 °C
